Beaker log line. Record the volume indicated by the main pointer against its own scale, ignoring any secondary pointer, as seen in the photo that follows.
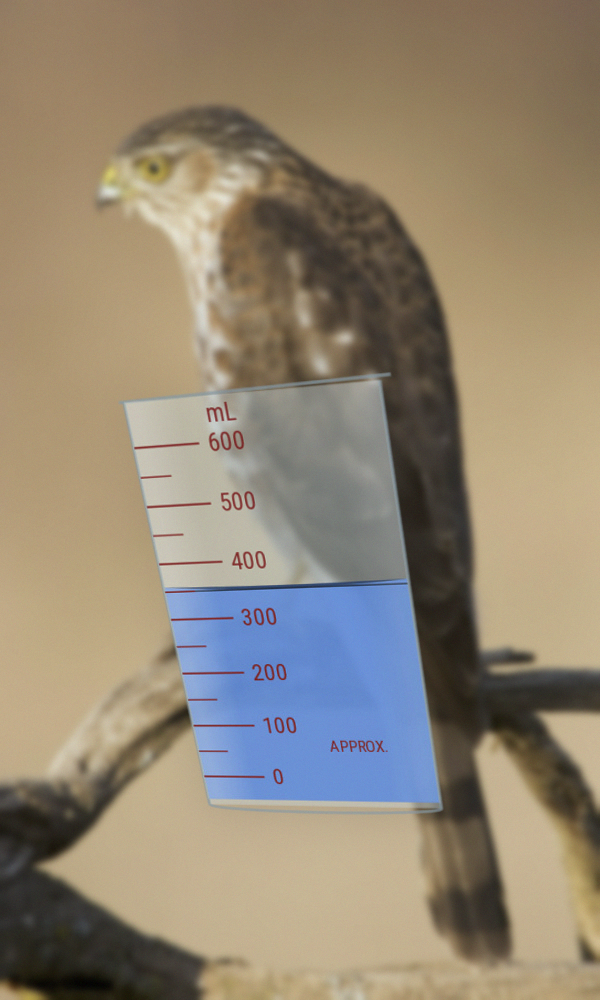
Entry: 350 mL
